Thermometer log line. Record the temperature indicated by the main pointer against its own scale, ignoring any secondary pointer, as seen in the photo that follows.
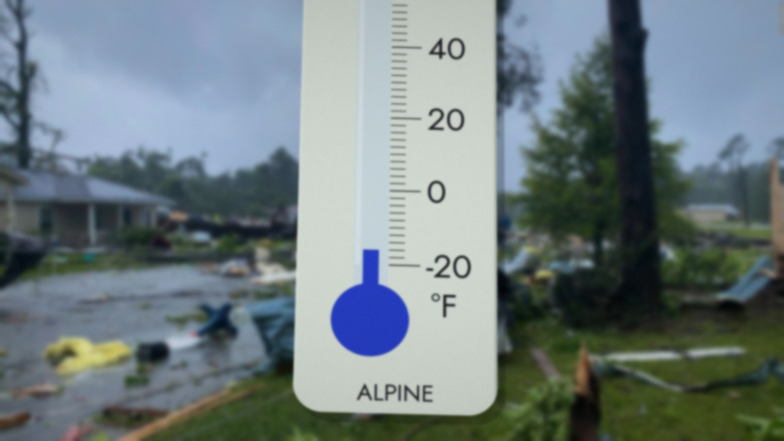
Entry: -16 °F
